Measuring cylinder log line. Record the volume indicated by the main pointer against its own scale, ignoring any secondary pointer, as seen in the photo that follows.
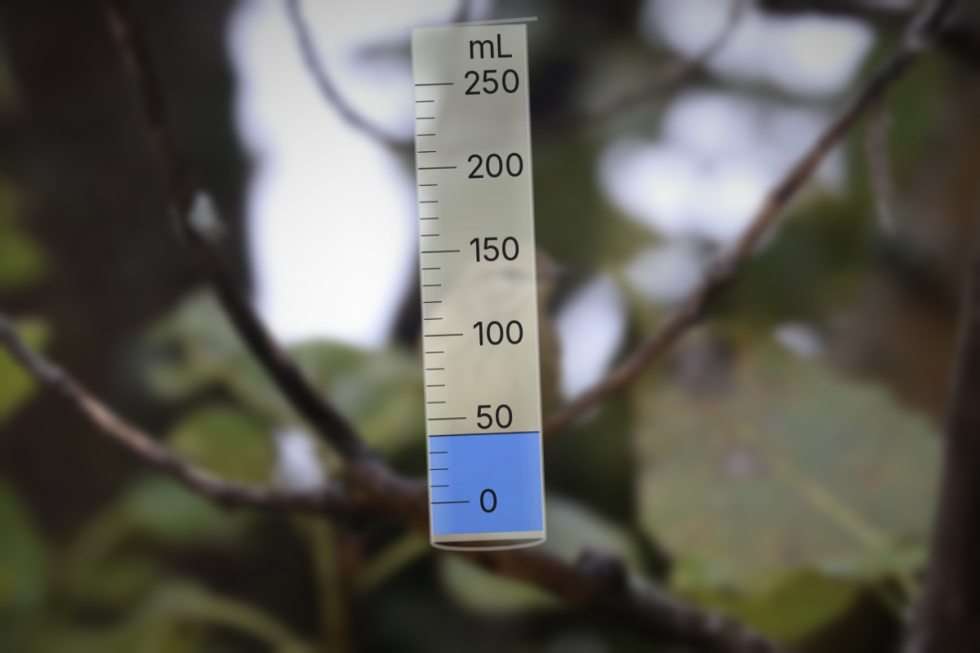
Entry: 40 mL
